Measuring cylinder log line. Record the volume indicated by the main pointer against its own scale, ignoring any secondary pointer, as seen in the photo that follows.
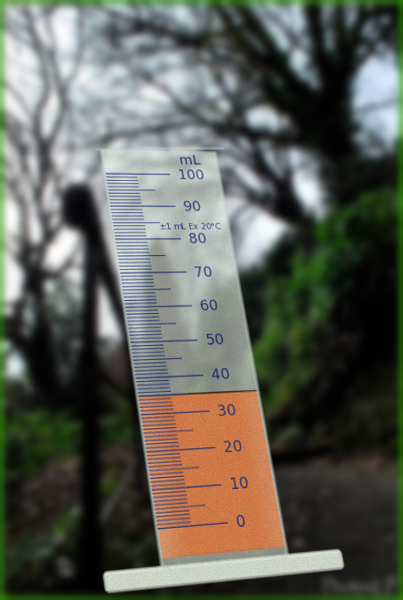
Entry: 35 mL
